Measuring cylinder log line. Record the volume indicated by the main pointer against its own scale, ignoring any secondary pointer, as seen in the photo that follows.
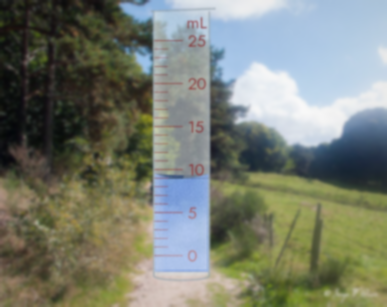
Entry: 9 mL
